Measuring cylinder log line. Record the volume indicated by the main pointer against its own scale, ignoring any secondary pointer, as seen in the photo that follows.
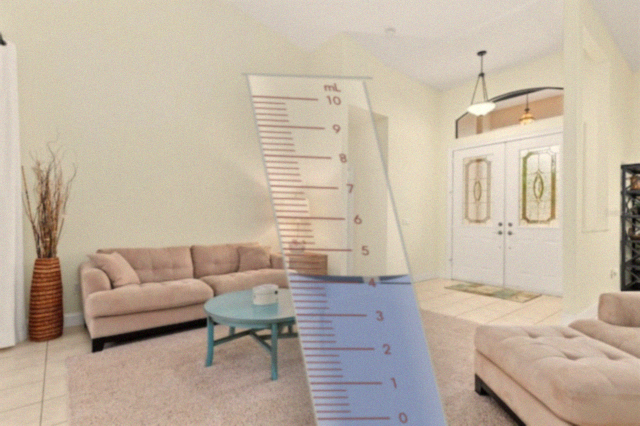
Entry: 4 mL
